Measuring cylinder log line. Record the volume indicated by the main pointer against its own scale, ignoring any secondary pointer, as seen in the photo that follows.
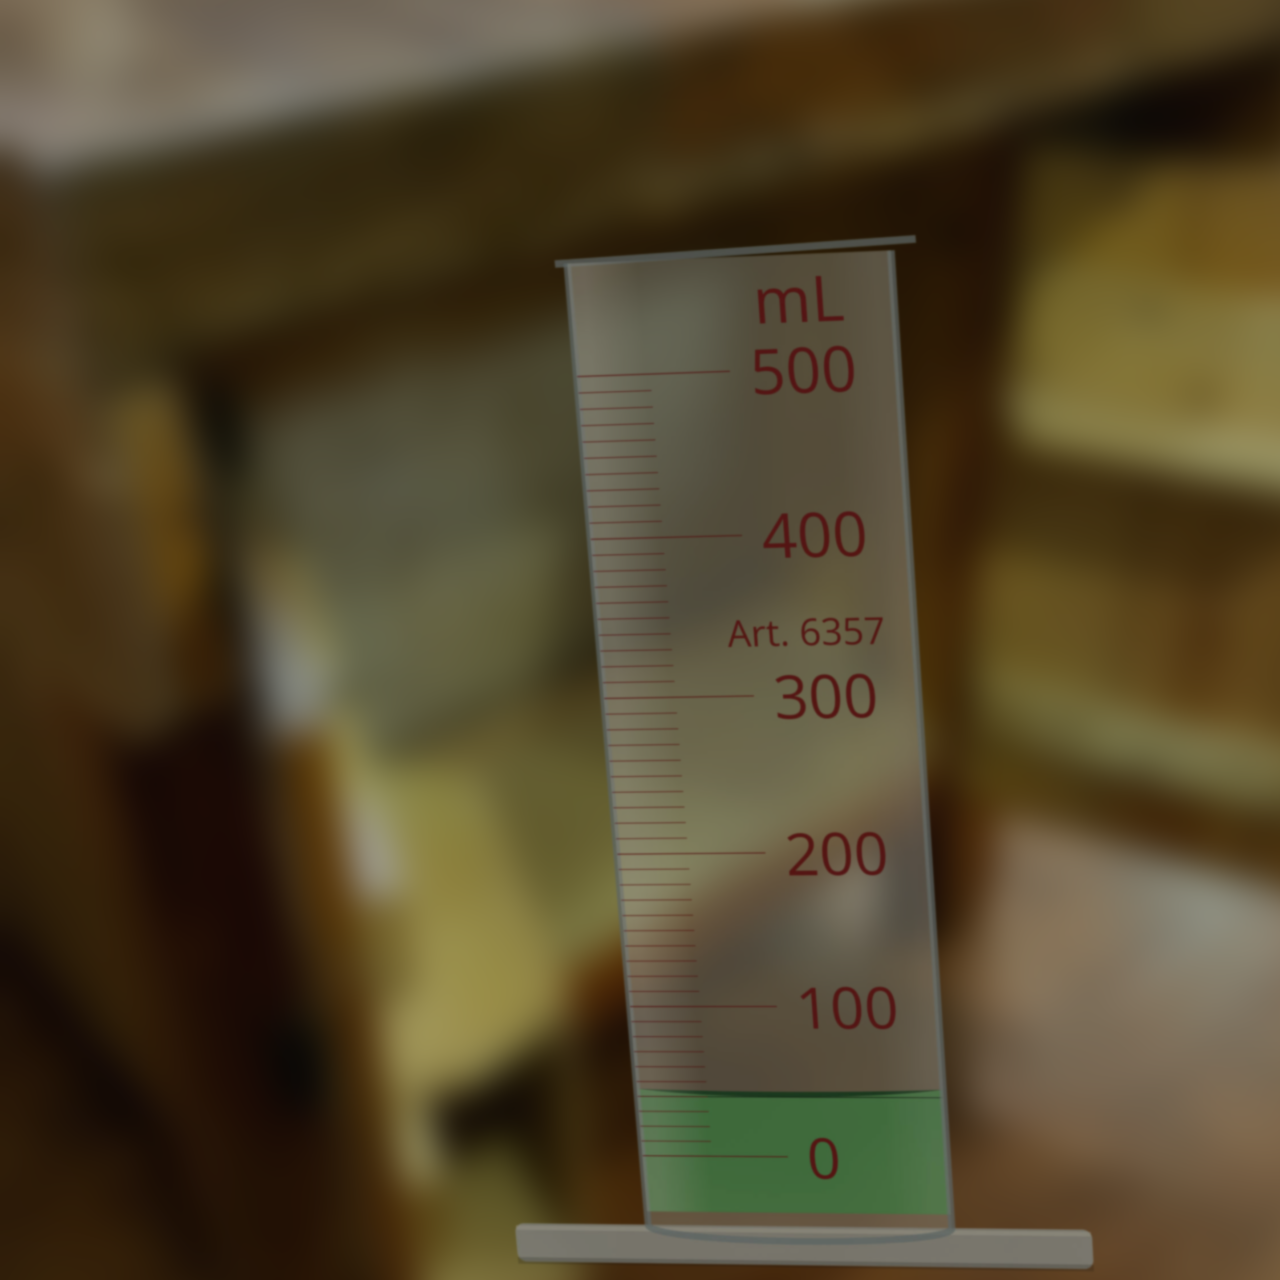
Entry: 40 mL
